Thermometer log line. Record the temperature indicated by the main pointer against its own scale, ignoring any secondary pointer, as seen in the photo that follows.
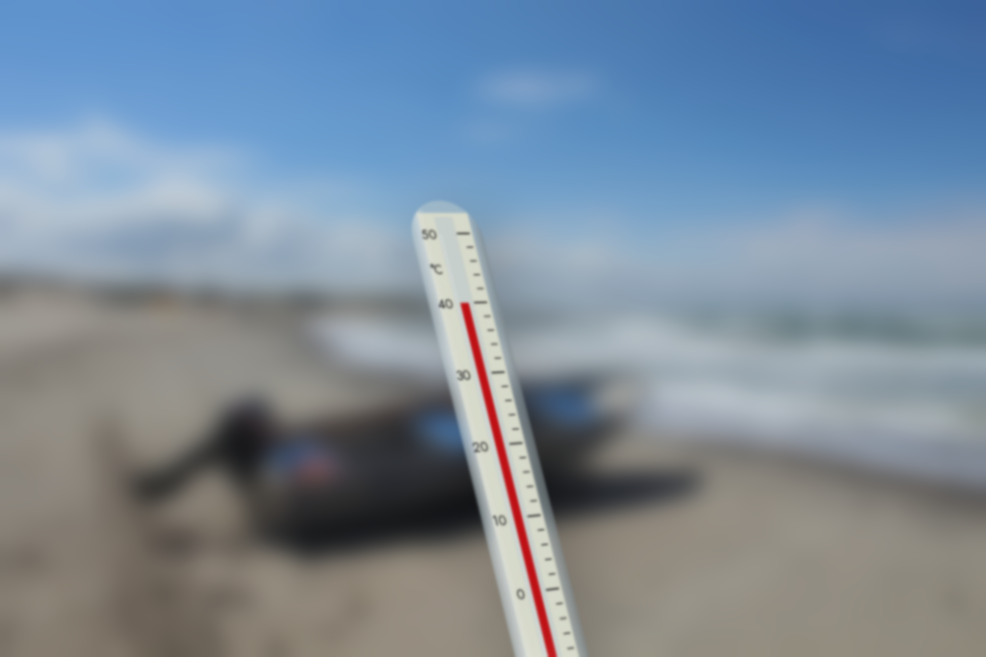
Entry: 40 °C
